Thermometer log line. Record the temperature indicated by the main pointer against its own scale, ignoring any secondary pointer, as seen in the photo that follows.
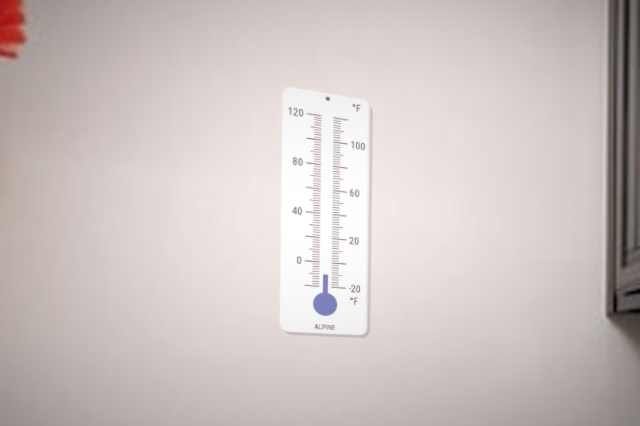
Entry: -10 °F
